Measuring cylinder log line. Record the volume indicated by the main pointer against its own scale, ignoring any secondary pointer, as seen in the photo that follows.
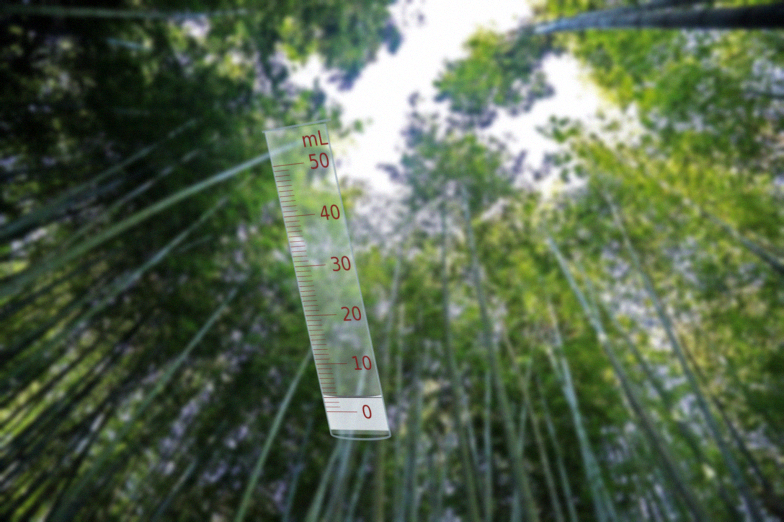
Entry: 3 mL
